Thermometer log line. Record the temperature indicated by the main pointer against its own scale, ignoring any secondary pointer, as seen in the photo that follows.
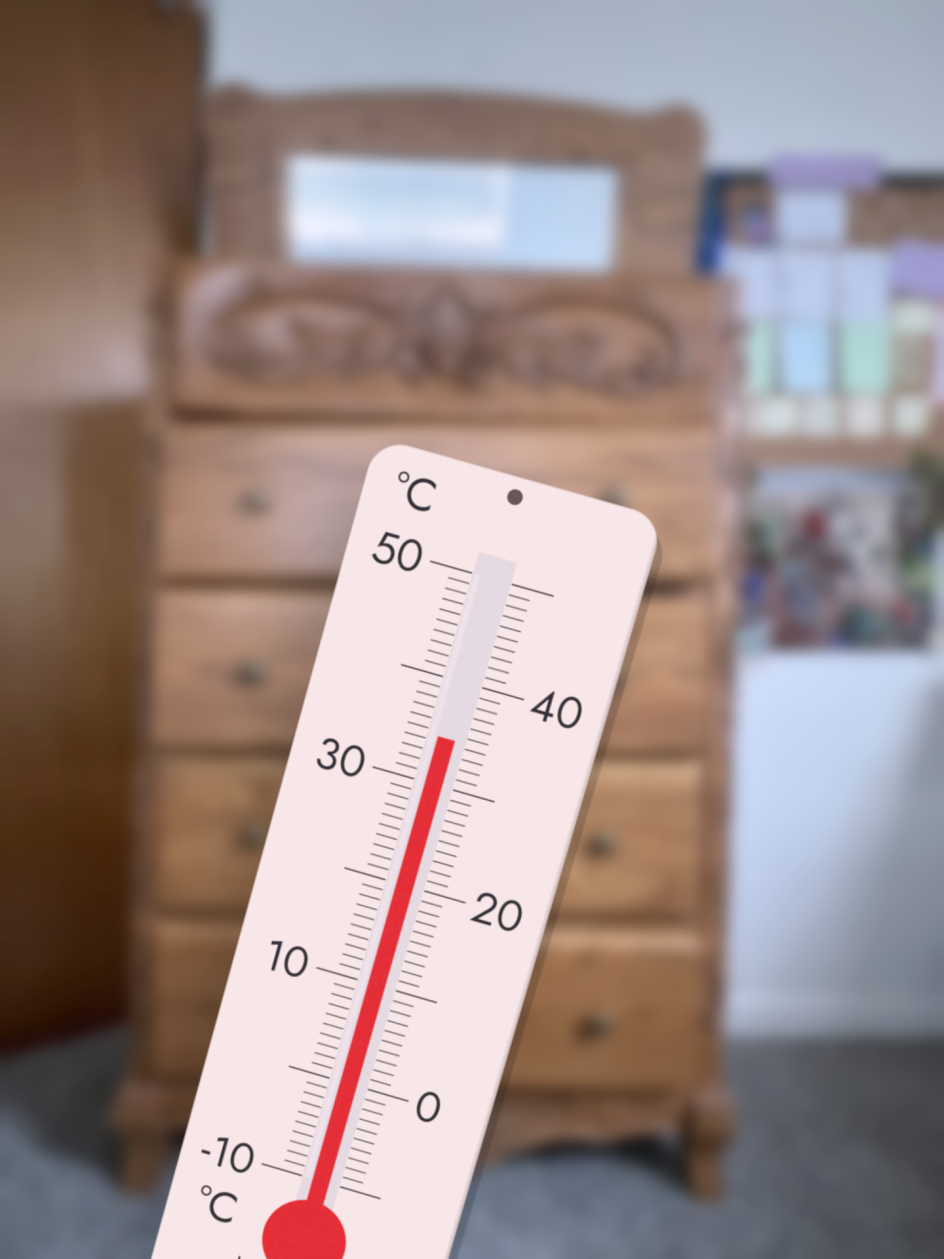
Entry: 34.5 °C
